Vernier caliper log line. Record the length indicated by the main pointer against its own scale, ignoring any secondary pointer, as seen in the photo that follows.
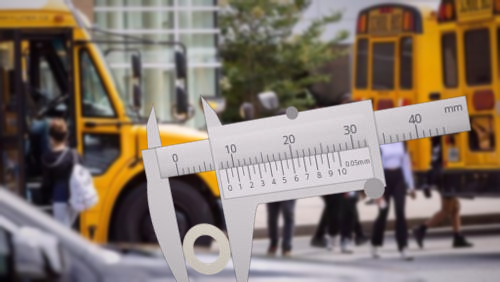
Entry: 8.6 mm
